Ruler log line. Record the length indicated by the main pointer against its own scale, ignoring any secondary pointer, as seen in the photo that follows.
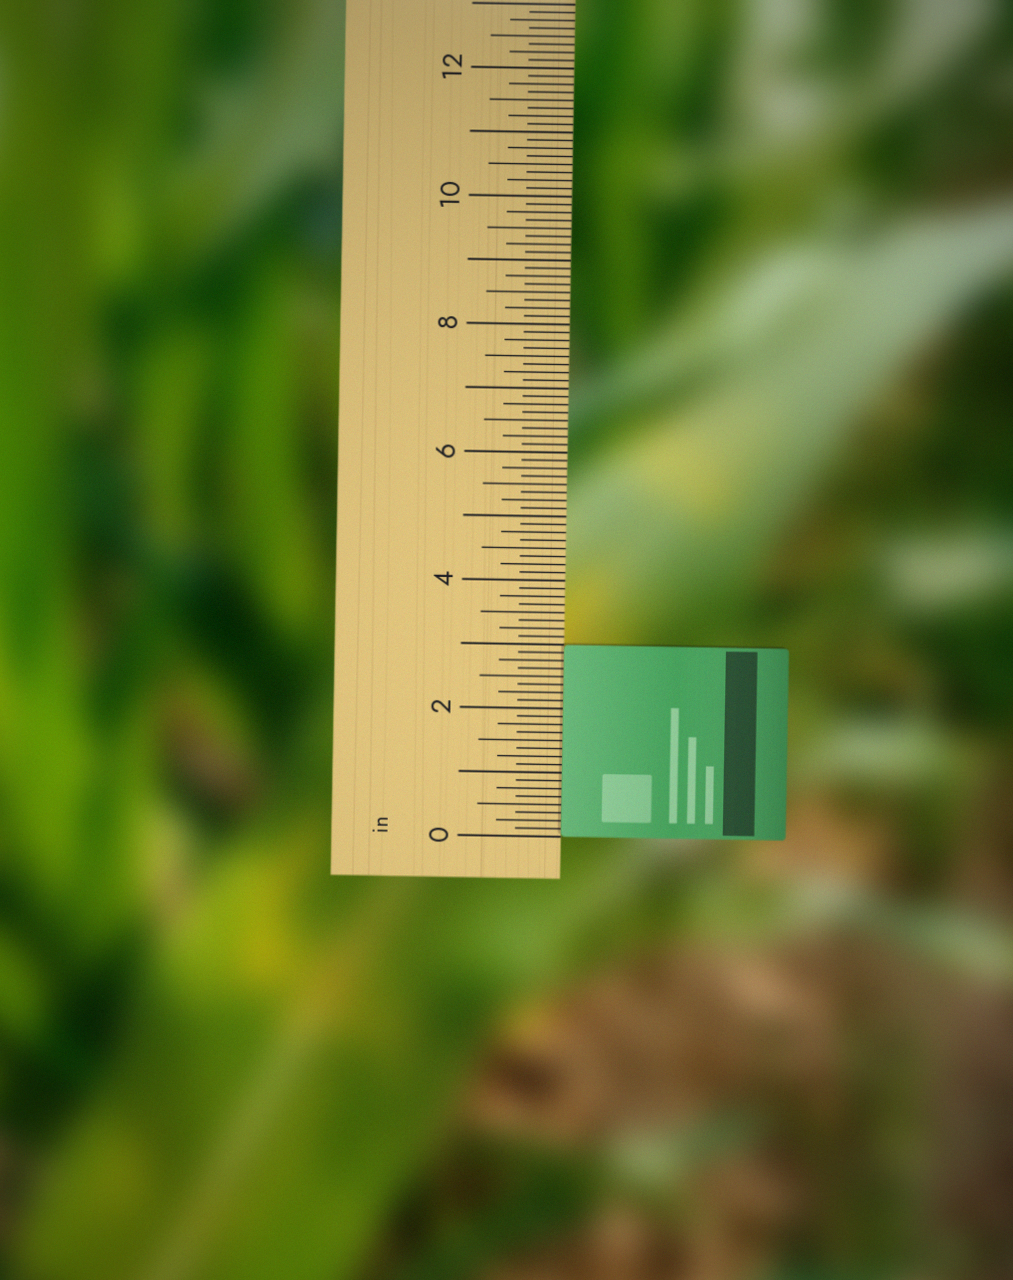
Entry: 3 in
